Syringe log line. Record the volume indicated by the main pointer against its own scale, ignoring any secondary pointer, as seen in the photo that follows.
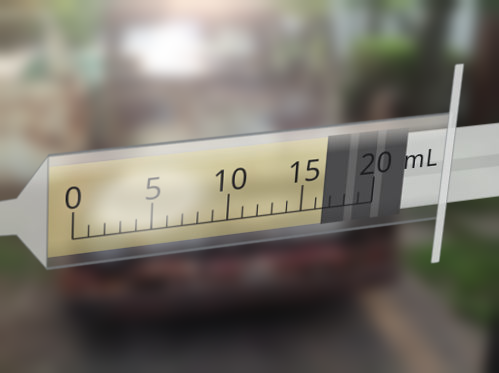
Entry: 16.5 mL
